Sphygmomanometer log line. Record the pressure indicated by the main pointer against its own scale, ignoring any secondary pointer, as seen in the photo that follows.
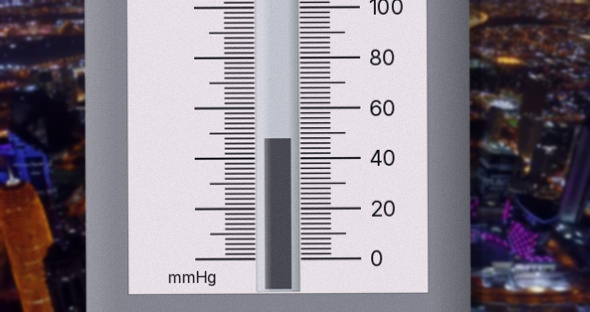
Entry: 48 mmHg
